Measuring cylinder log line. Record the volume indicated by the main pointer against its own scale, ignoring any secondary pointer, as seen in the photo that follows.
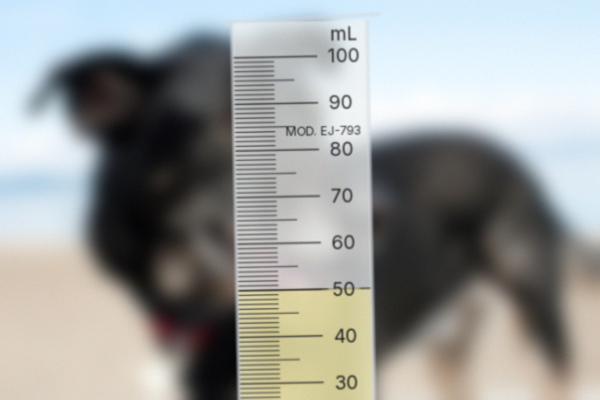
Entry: 50 mL
